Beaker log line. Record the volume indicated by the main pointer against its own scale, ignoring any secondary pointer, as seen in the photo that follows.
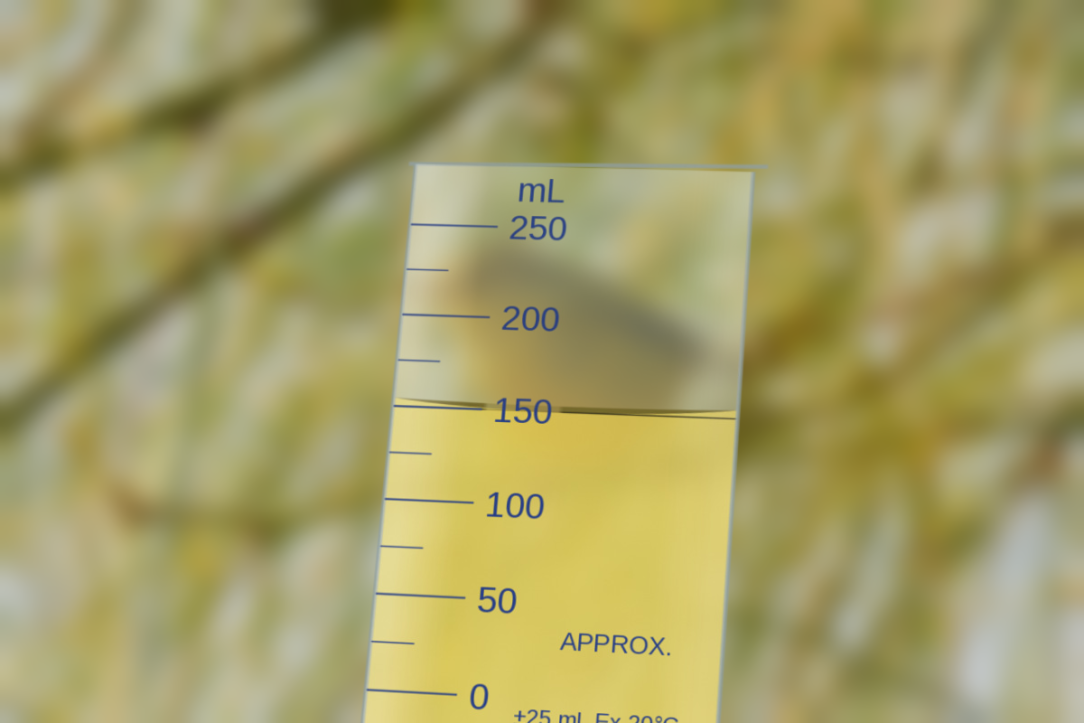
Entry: 150 mL
